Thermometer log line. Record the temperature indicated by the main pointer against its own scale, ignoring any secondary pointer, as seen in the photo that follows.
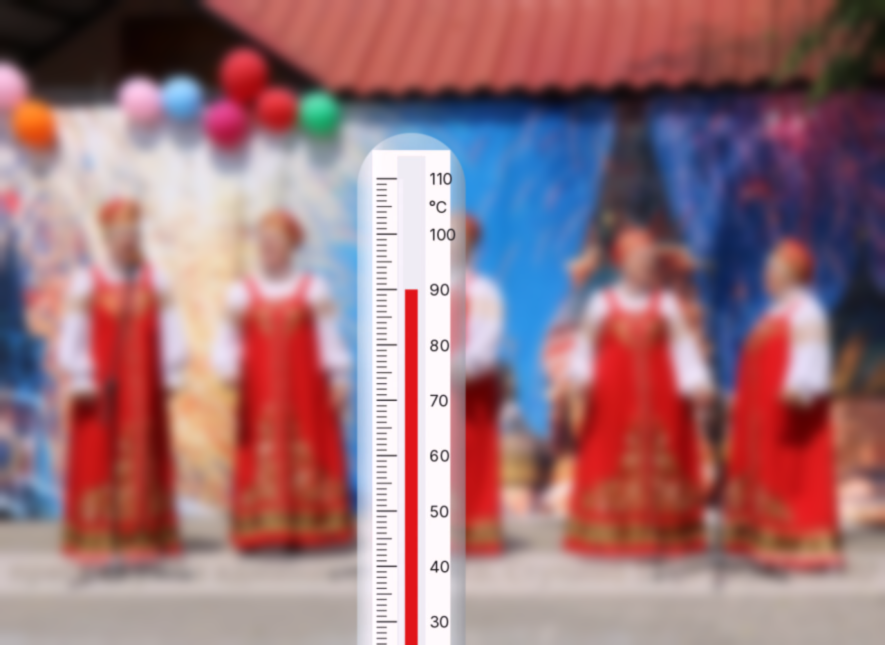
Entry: 90 °C
